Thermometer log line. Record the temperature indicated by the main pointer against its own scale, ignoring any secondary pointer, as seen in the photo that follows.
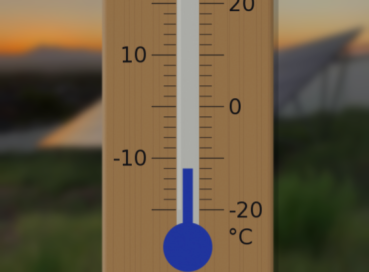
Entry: -12 °C
